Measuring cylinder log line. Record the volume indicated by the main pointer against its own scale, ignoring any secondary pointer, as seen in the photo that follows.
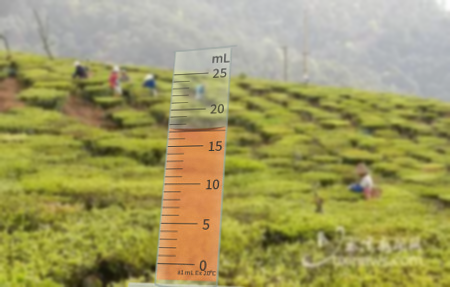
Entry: 17 mL
